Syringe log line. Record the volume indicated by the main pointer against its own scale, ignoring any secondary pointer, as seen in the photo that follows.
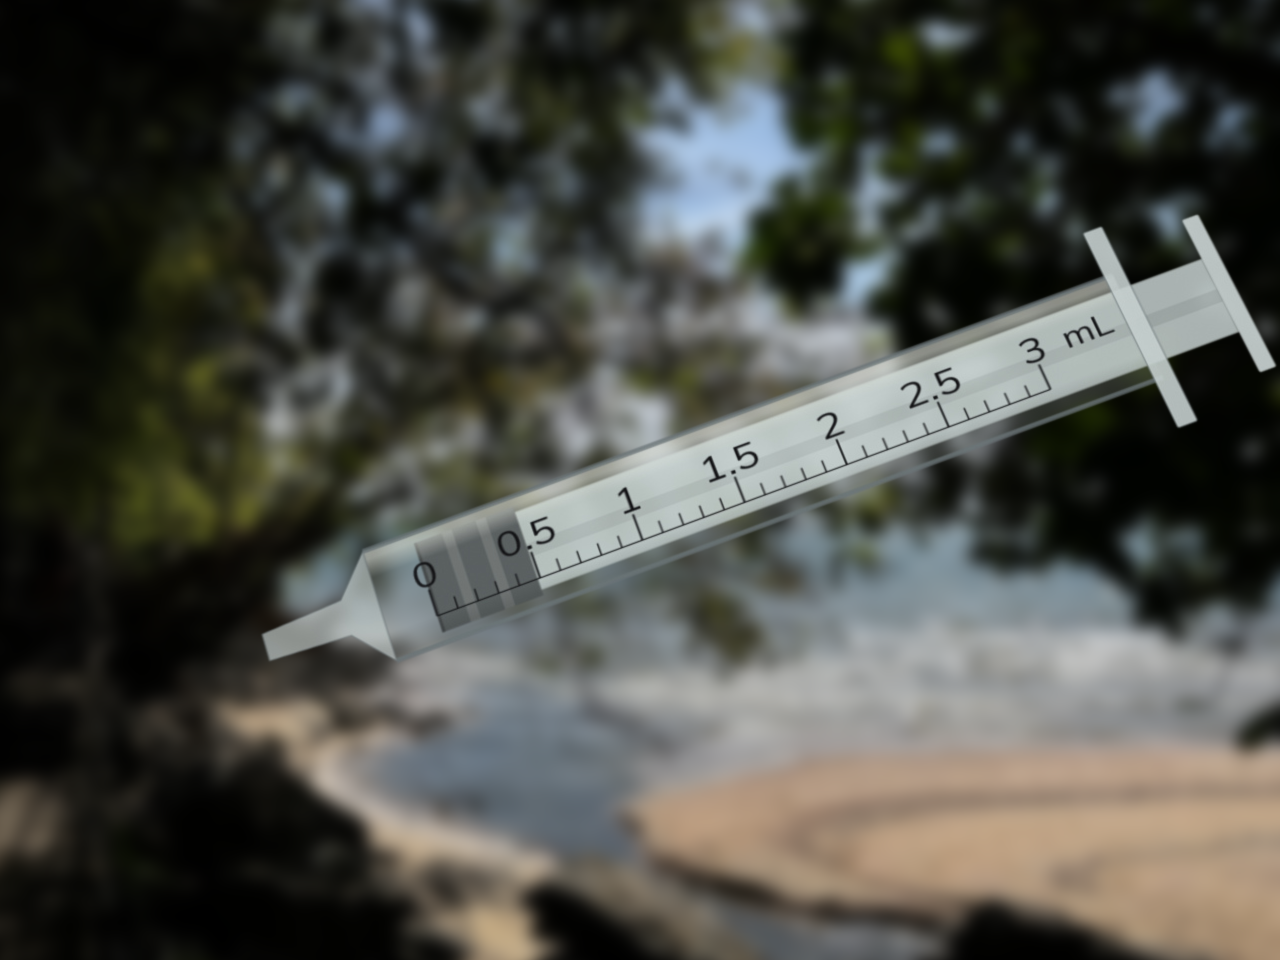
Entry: 0 mL
